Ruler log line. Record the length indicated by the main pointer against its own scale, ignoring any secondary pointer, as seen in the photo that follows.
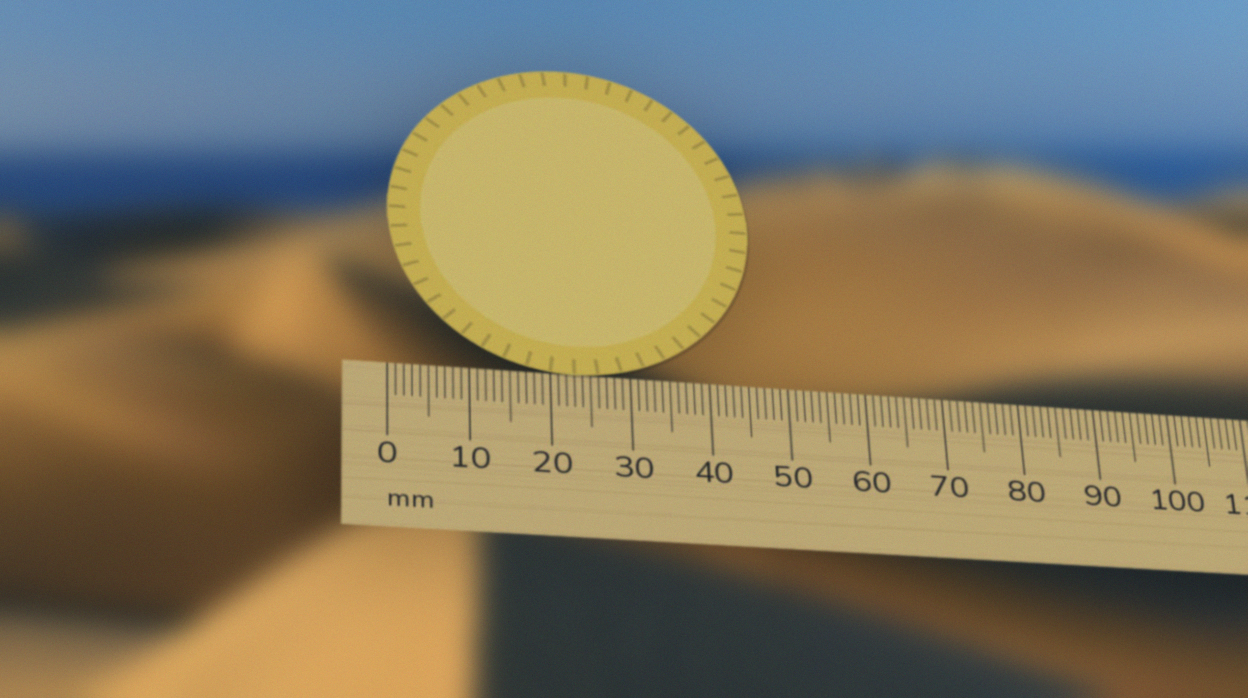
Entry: 46 mm
